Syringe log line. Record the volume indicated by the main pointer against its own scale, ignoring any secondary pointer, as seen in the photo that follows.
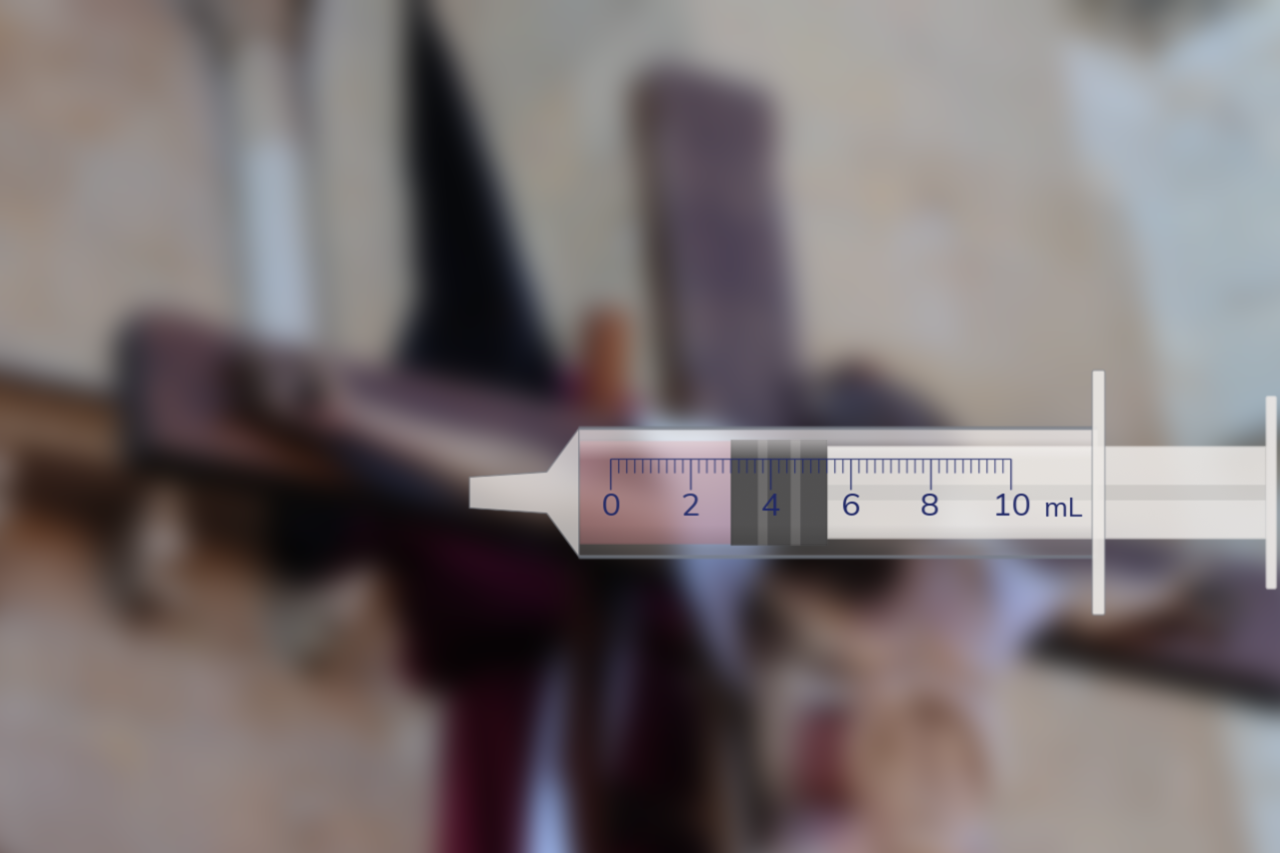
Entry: 3 mL
